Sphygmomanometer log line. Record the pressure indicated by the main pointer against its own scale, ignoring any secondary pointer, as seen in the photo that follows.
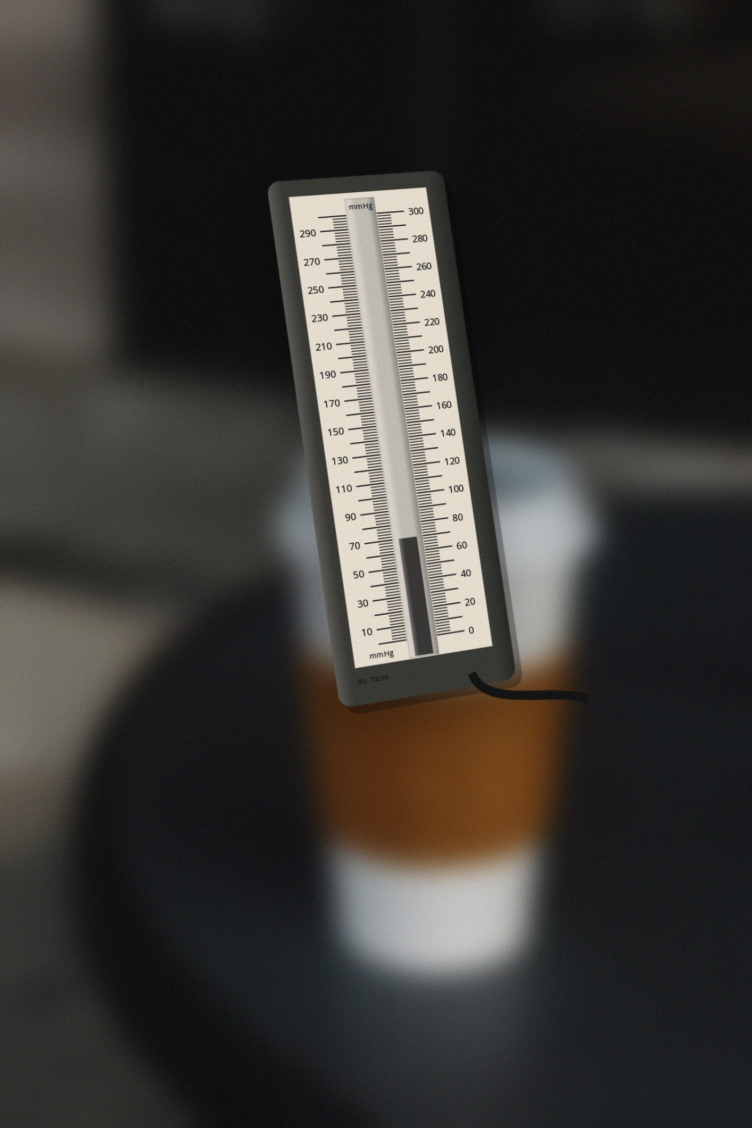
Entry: 70 mmHg
